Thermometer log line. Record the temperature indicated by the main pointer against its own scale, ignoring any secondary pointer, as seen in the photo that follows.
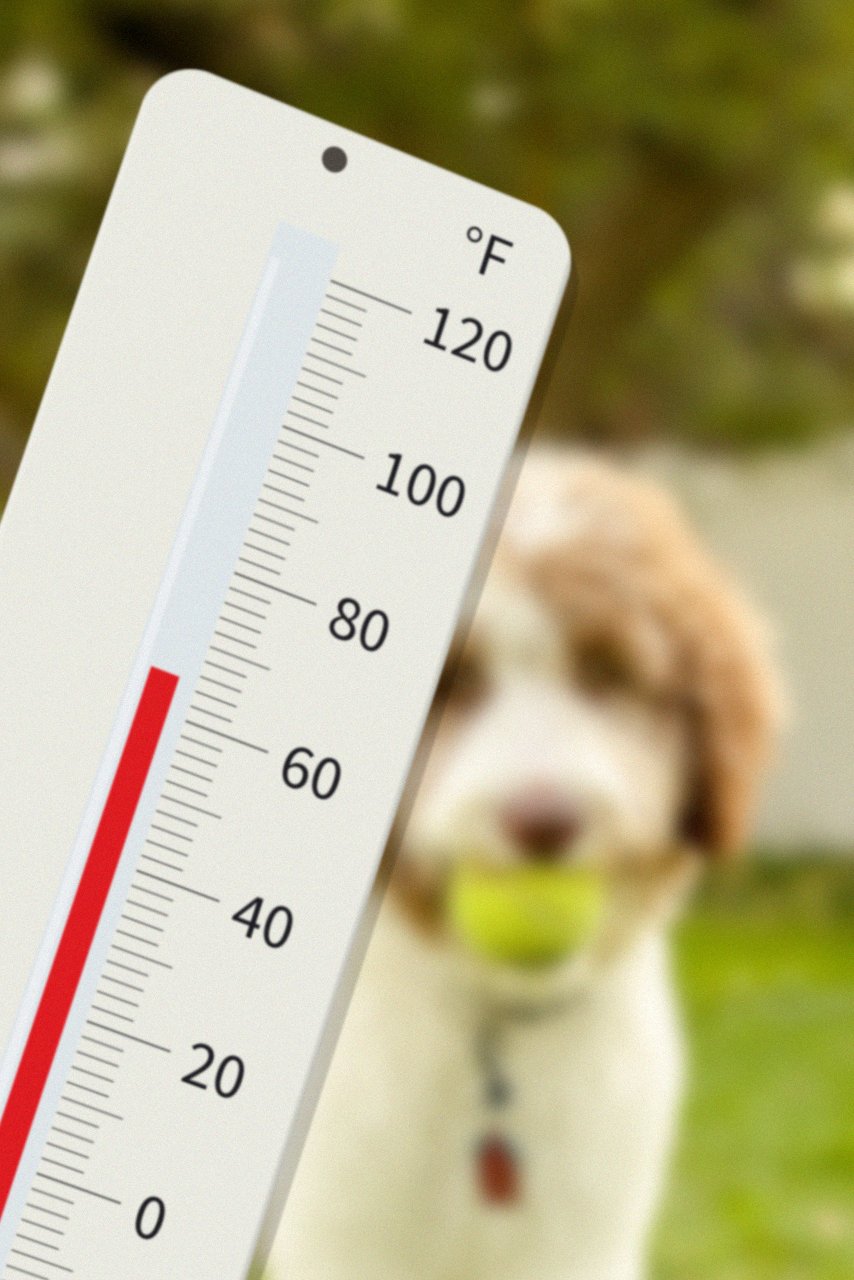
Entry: 65 °F
